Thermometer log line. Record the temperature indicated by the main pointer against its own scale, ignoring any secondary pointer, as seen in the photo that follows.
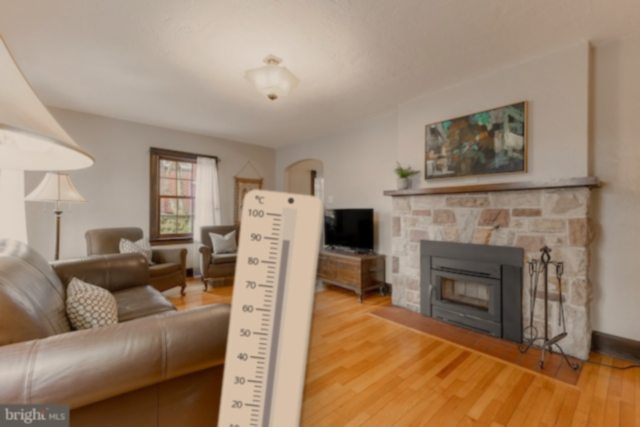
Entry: 90 °C
